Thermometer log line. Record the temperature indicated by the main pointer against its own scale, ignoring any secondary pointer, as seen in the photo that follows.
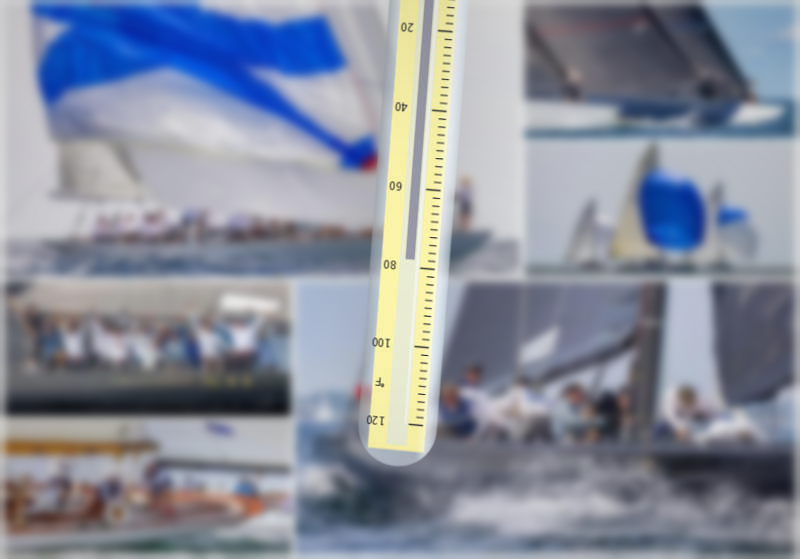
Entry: 78 °F
